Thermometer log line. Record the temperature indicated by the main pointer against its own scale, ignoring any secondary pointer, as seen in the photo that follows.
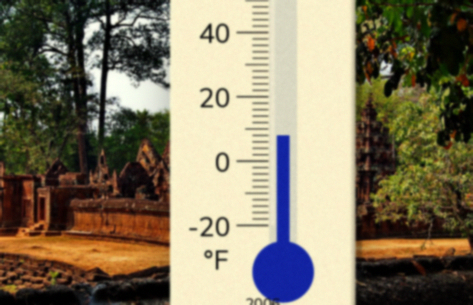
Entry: 8 °F
